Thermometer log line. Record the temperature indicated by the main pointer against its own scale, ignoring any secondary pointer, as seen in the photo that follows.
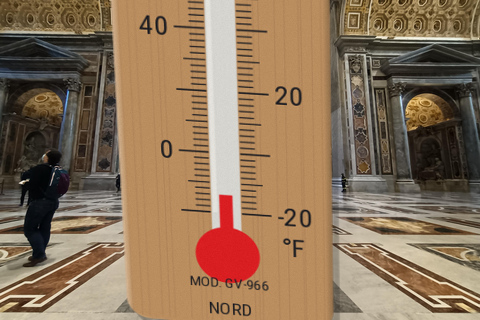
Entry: -14 °F
